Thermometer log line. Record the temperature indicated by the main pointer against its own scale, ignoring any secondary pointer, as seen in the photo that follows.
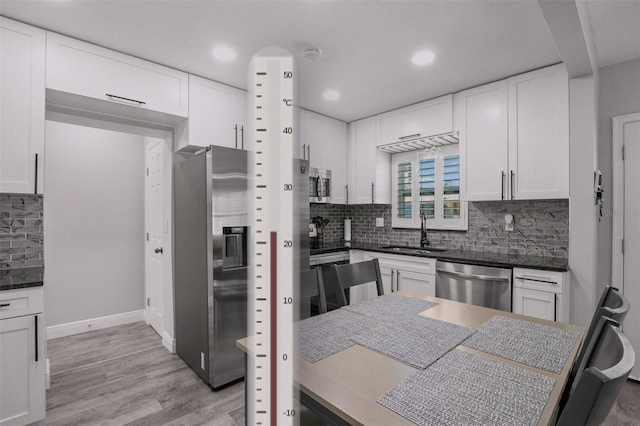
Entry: 22 °C
